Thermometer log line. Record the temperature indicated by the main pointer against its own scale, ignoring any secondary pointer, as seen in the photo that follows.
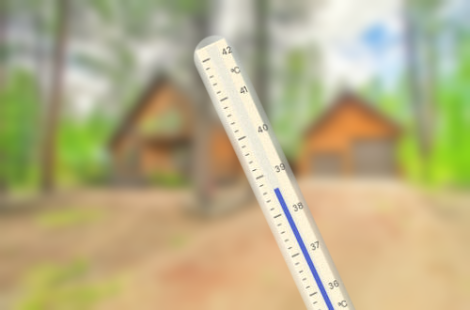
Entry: 38.6 °C
